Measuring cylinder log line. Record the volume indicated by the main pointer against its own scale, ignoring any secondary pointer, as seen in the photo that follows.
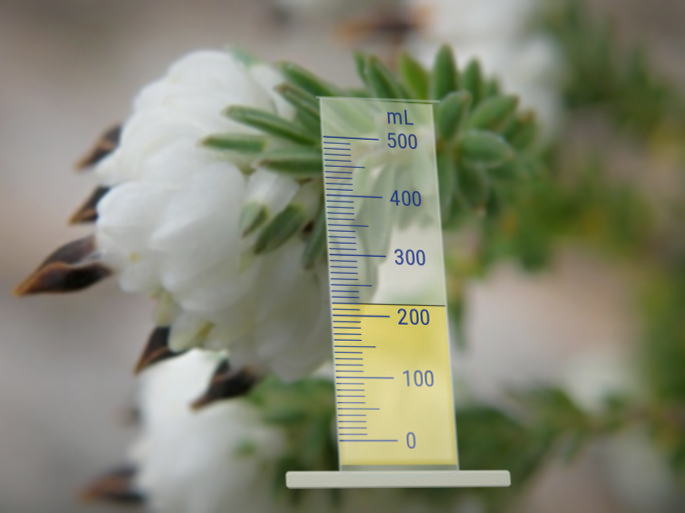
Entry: 220 mL
